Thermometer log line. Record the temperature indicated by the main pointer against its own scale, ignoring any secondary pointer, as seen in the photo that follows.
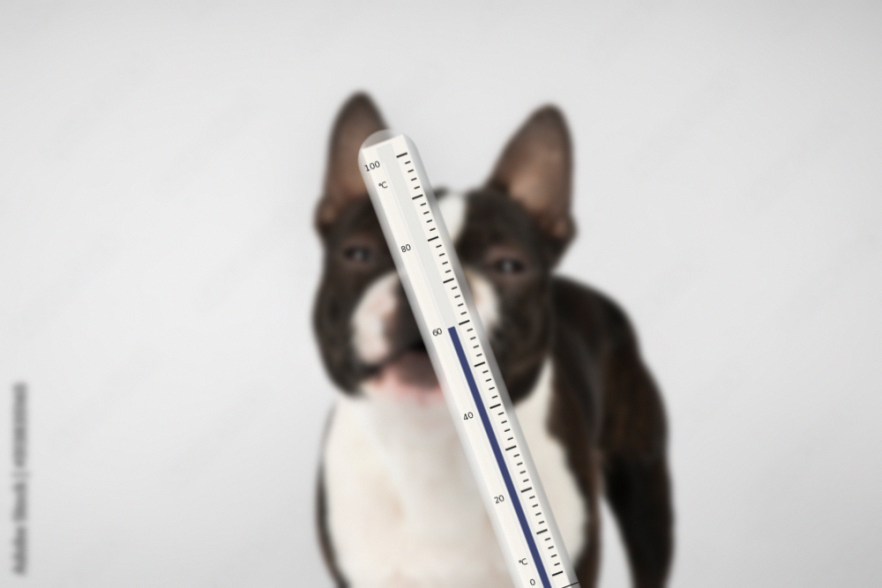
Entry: 60 °C
